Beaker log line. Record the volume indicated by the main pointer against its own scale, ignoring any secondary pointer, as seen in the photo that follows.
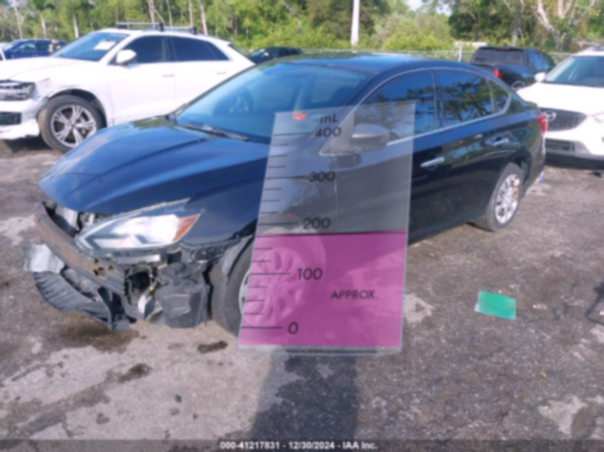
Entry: 175 mL
